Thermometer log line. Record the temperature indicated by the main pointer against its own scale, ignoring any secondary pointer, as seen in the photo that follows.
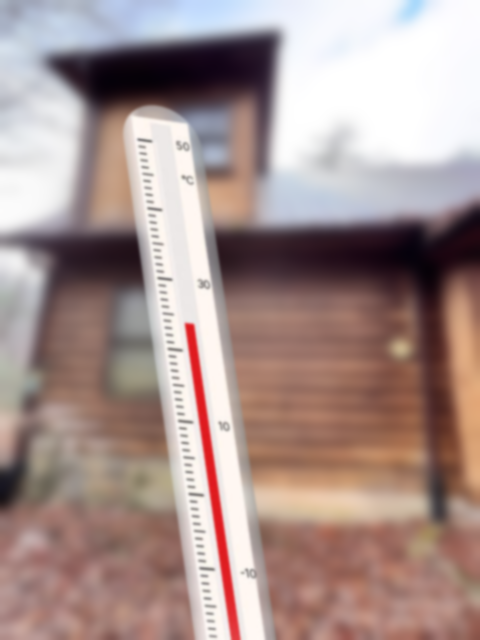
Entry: 24 °C
